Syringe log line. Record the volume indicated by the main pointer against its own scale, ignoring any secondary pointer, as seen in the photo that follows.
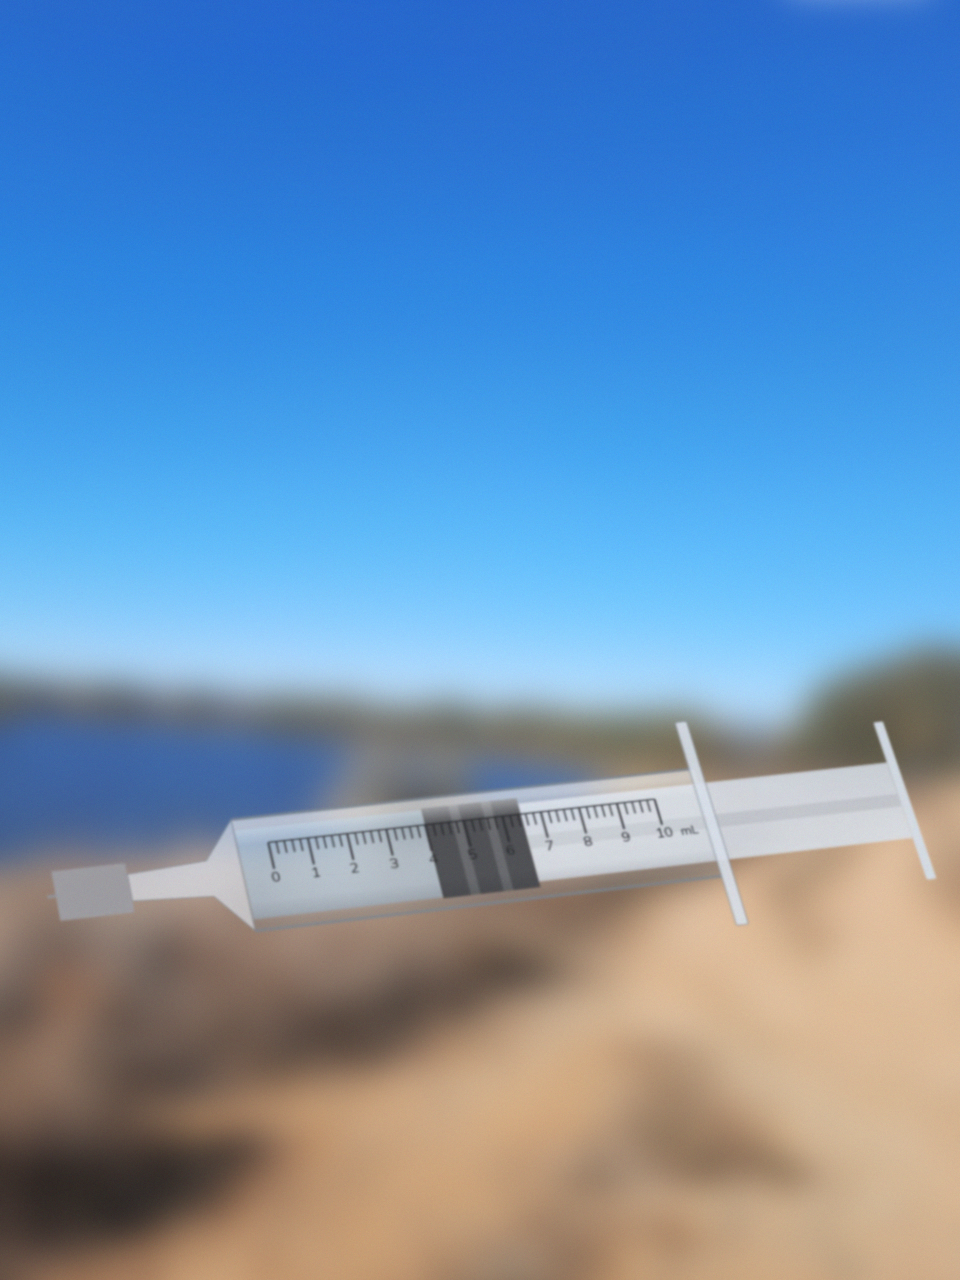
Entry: 4 mL
